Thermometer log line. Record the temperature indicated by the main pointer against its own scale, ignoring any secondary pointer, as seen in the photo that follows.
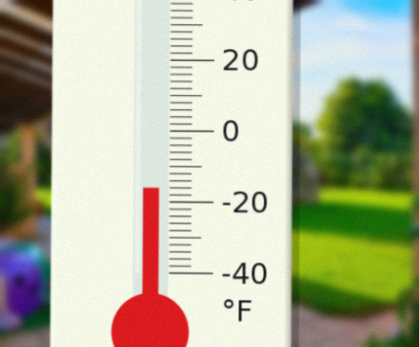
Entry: -16 °F
